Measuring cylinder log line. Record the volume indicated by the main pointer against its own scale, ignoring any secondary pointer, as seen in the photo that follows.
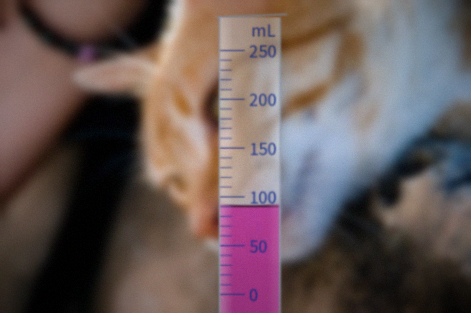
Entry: 90 mL
